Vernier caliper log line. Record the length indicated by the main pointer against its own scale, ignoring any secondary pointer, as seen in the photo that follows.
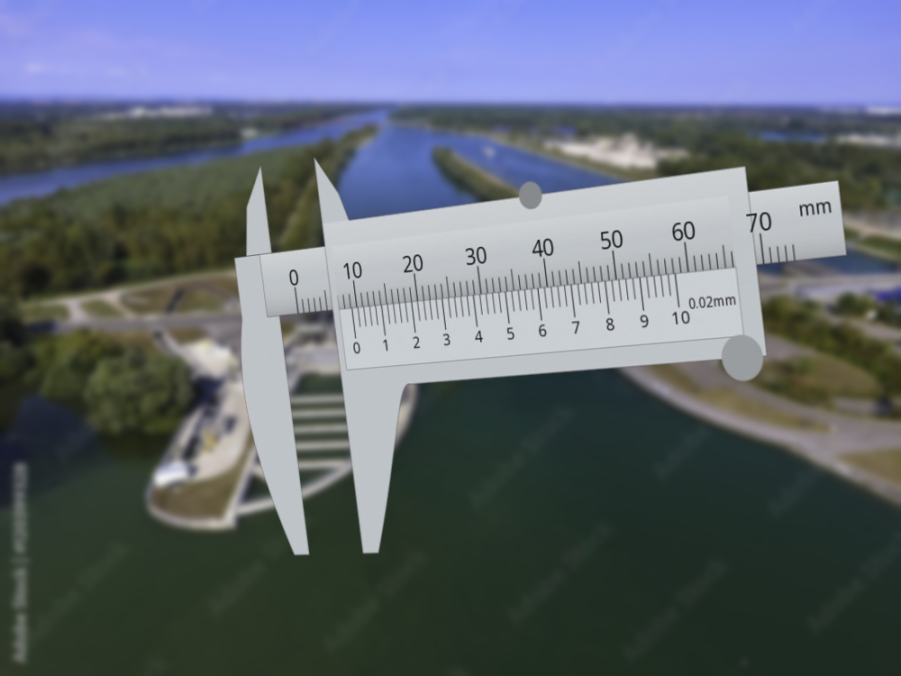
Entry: 9.2 mm
